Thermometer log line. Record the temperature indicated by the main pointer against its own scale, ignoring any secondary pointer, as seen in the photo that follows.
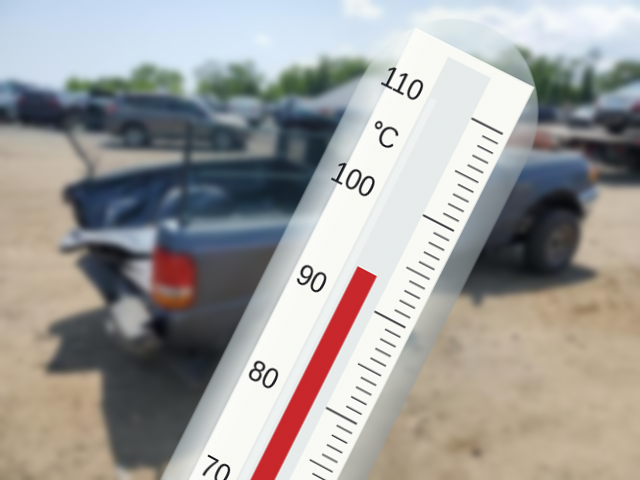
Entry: 93 °C
